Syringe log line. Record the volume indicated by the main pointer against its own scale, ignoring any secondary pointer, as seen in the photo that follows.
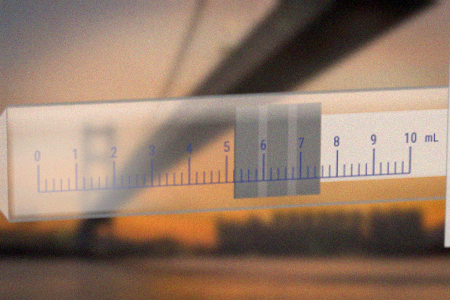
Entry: 5.2 mL
